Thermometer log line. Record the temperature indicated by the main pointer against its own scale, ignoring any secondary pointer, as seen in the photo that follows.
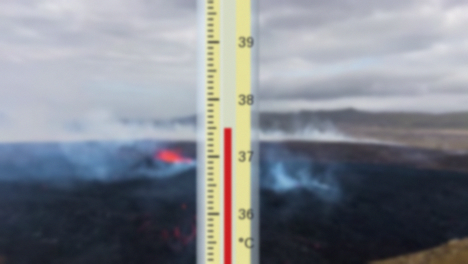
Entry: 37.5 °C
